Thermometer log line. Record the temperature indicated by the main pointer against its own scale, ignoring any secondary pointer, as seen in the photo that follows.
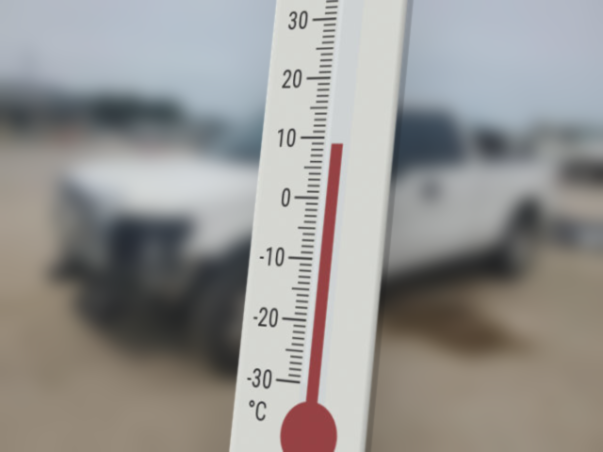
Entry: 9 °C
